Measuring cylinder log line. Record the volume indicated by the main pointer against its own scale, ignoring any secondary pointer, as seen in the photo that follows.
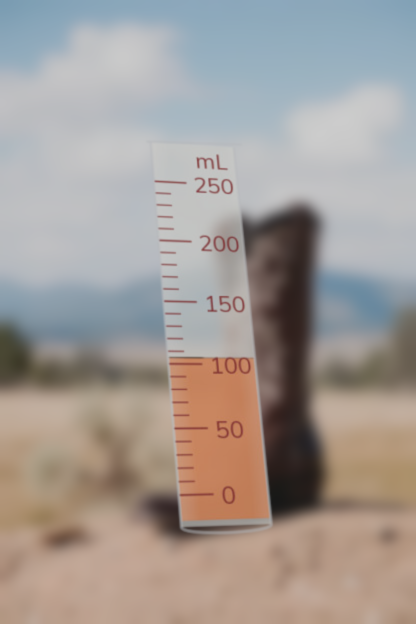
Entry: 105 mL
